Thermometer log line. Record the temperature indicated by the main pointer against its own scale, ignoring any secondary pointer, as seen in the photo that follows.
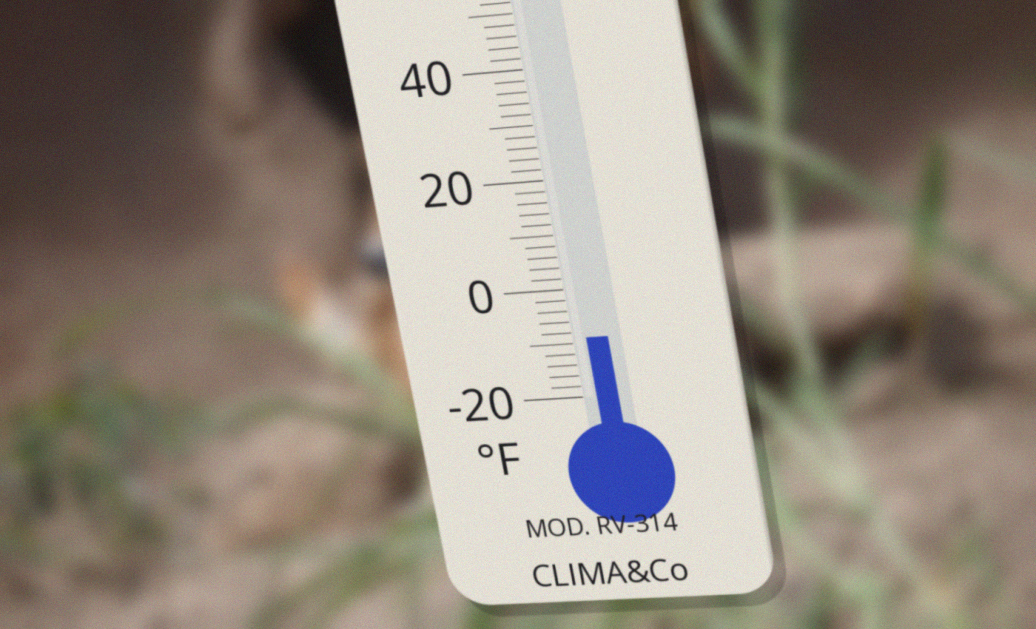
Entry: -9 °F
